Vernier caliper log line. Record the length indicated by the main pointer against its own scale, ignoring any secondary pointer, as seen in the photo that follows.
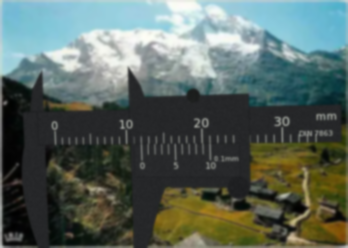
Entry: 12.0 mm
